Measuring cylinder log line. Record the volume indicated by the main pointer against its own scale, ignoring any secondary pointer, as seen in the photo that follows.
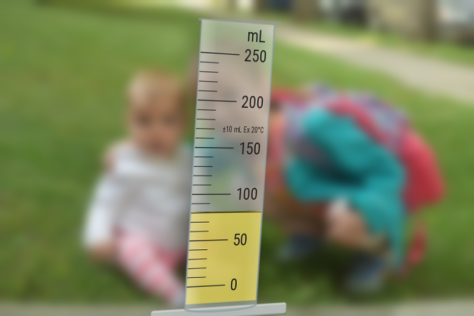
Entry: 80 mL
